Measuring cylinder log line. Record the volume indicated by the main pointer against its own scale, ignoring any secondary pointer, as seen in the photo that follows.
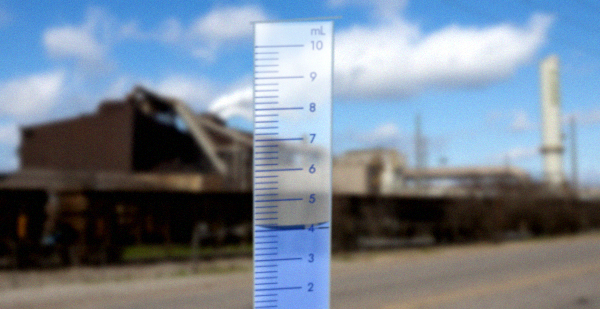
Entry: 4 mL
